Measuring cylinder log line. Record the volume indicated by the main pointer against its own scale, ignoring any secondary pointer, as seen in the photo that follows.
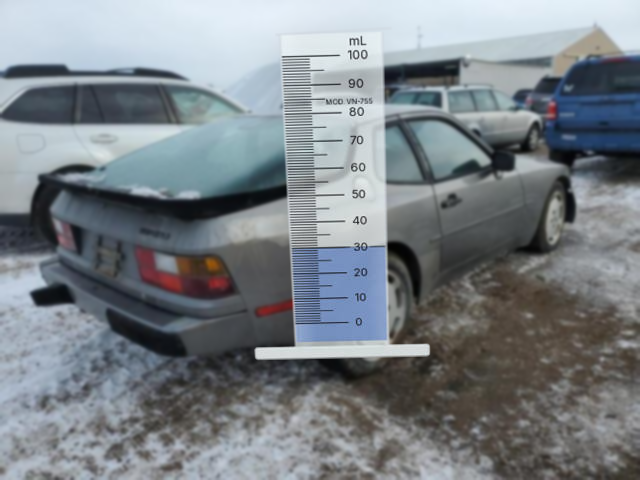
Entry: 30 mL
